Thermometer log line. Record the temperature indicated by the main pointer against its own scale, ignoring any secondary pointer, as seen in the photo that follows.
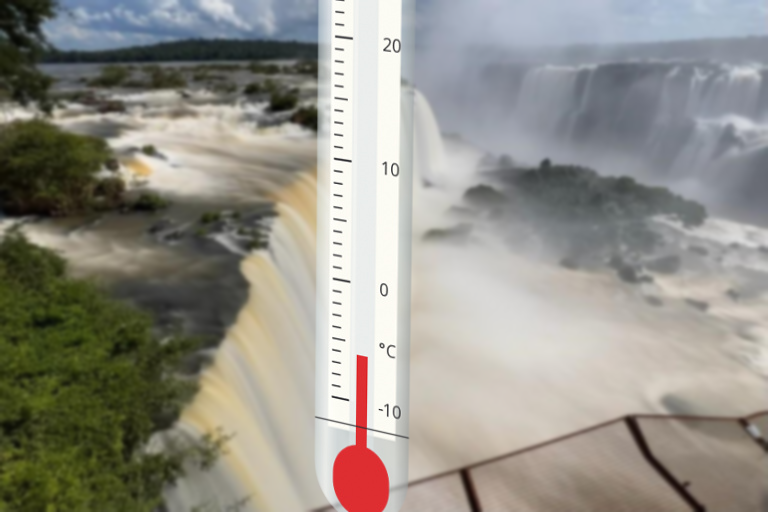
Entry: -6 °C
